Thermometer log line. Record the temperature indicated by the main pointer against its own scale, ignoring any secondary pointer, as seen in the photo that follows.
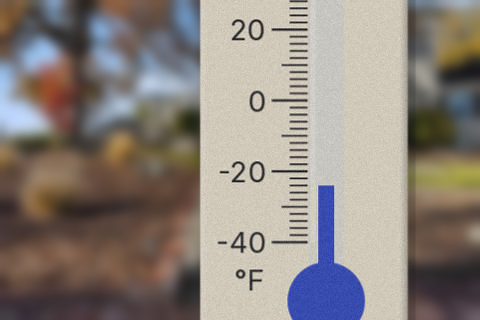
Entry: -24 °F
